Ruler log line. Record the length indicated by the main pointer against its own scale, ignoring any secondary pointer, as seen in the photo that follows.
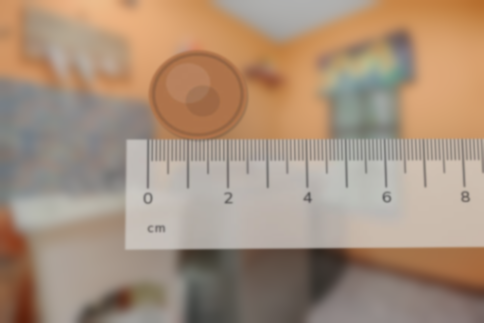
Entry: 2.5 cm
